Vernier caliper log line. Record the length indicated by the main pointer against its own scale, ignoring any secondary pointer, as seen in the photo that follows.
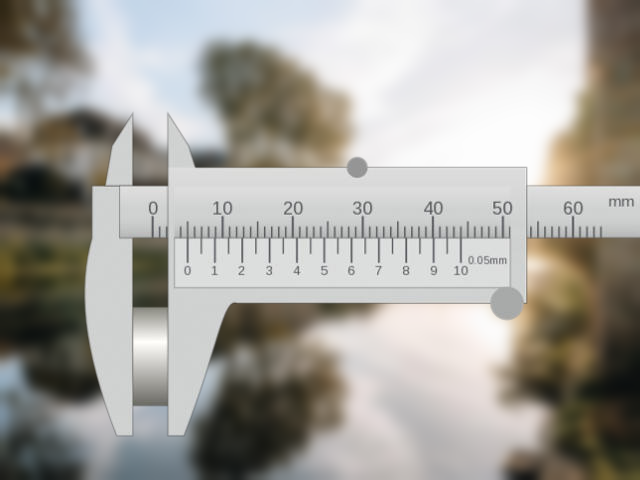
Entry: 5.0 mm
